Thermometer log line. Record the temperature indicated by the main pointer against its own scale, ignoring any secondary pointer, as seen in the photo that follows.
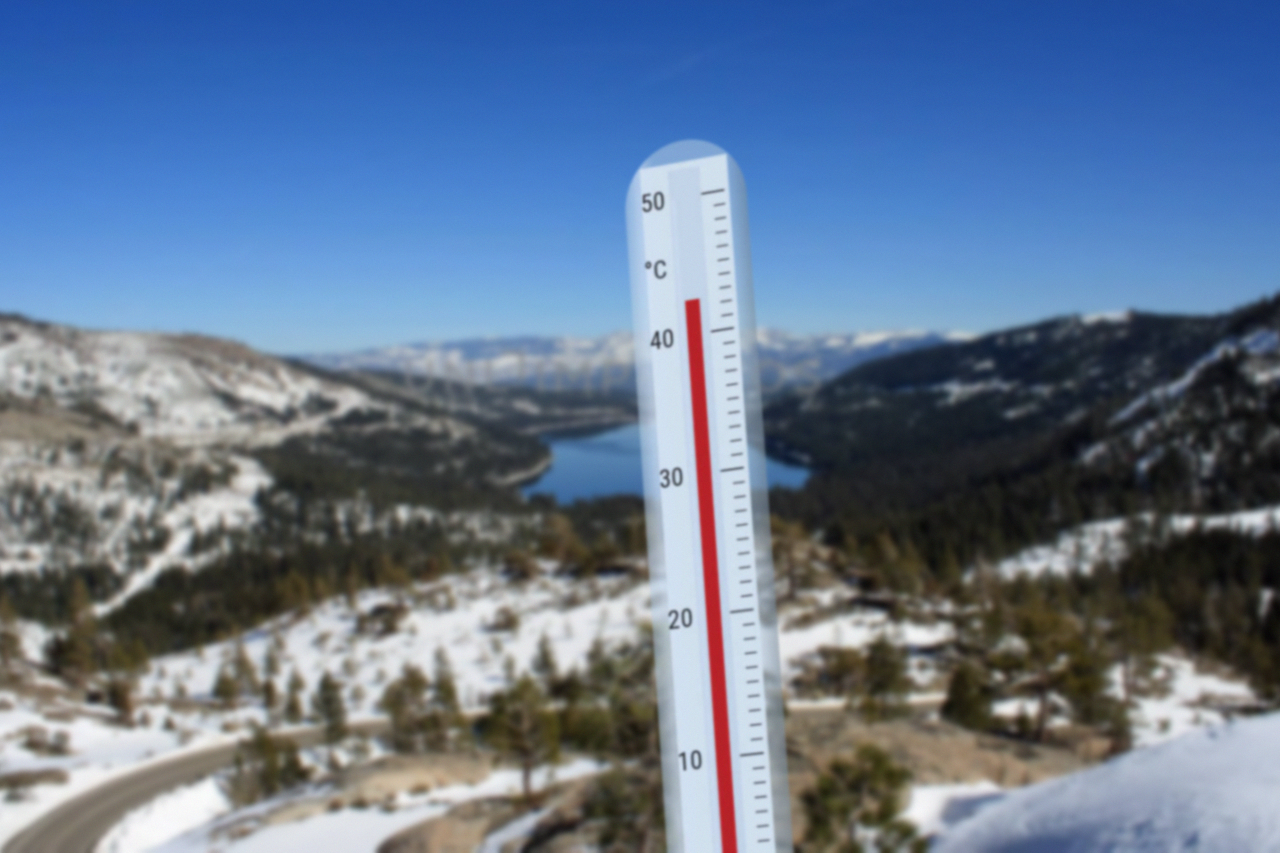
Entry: 42.5 °C
